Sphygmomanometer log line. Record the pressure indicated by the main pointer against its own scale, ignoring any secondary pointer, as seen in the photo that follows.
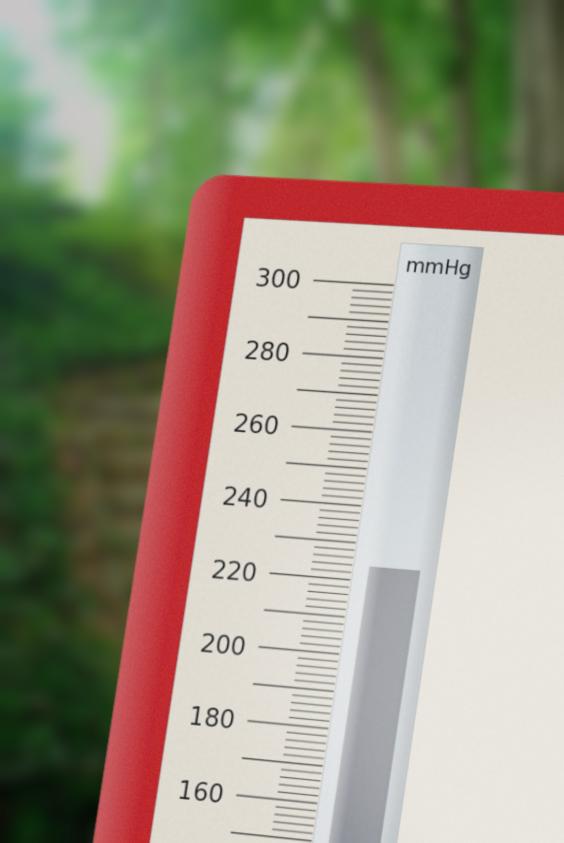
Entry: 224 mmHg
